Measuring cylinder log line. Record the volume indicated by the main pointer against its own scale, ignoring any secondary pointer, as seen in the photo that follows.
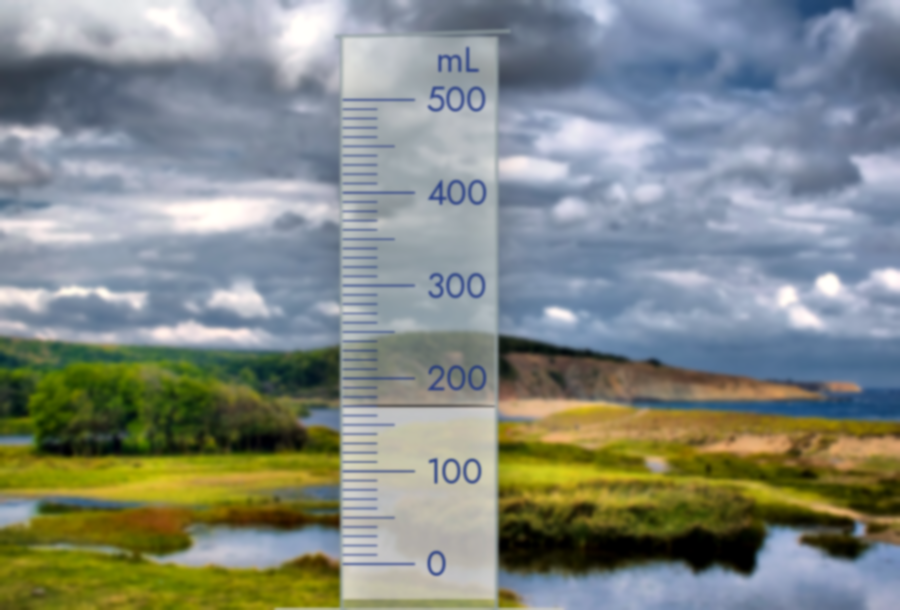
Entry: 170 mL
